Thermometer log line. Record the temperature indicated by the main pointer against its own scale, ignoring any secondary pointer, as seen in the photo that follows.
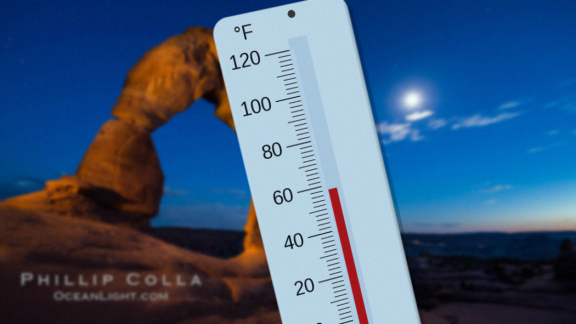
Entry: 58 °F
